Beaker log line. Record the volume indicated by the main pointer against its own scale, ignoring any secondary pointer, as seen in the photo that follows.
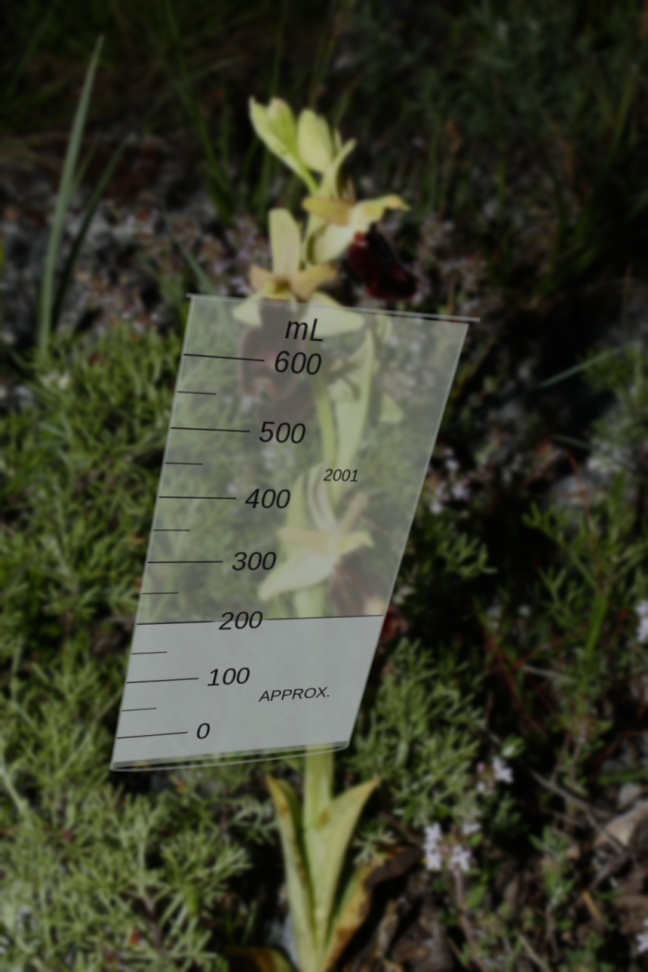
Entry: 200 mL
